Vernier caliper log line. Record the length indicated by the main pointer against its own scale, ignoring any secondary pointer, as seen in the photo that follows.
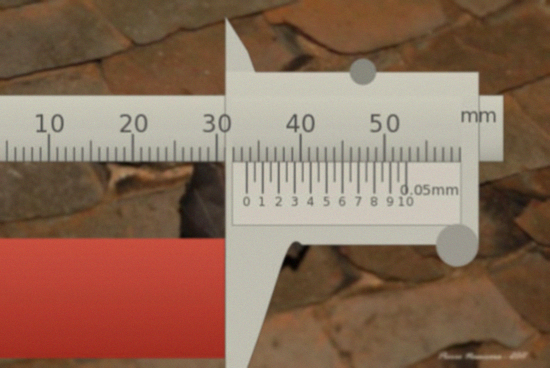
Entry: 33.6 mm
